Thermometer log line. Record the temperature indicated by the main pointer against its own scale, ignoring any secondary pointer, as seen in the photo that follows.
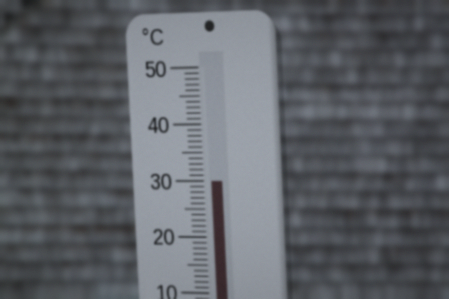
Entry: 30 °C
